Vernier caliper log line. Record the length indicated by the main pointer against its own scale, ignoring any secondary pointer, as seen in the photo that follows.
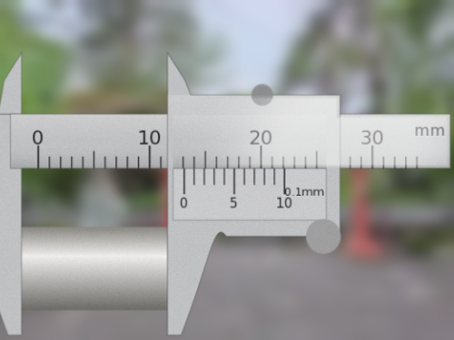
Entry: 13.1 mm
